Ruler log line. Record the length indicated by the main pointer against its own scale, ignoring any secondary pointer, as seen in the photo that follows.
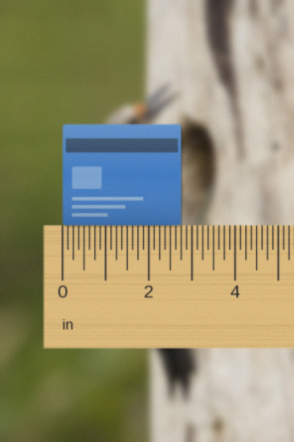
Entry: 2.75 in
